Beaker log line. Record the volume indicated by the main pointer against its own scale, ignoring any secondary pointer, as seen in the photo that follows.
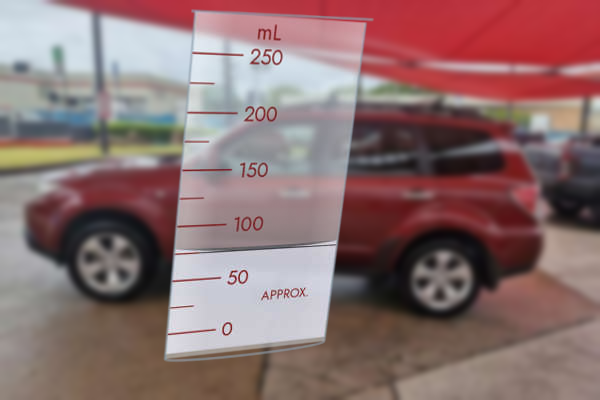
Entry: 75 mL
